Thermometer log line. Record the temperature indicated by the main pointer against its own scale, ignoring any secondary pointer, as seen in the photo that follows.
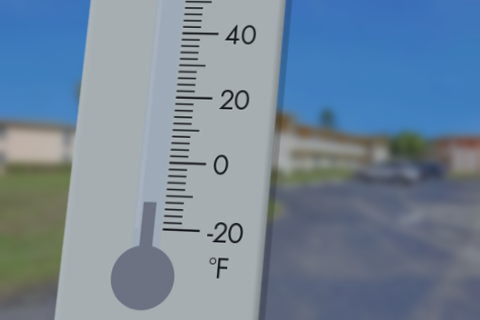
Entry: -12 °F
